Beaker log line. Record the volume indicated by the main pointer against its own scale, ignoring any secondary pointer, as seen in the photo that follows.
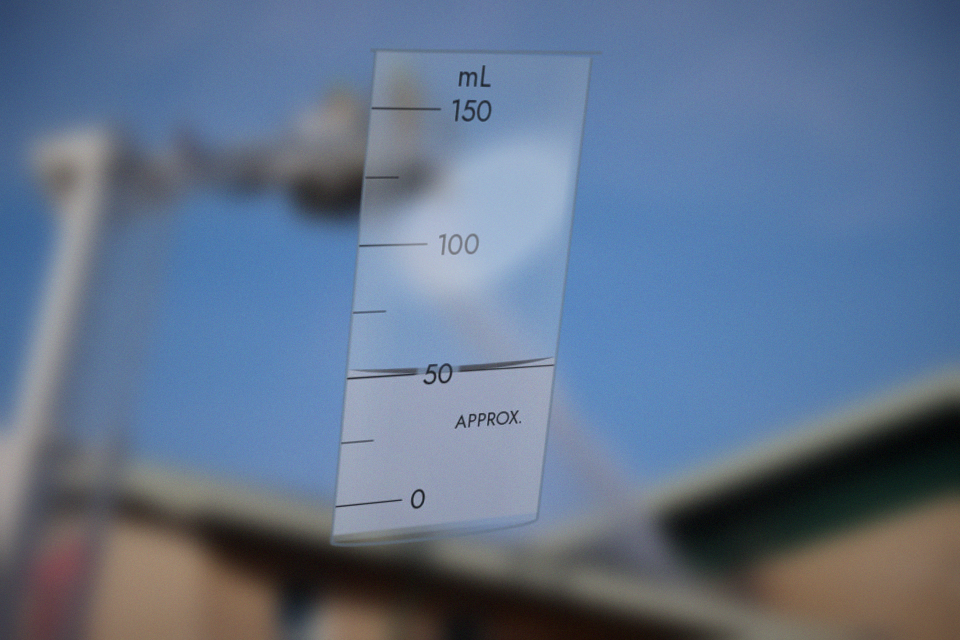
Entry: 50 mL
